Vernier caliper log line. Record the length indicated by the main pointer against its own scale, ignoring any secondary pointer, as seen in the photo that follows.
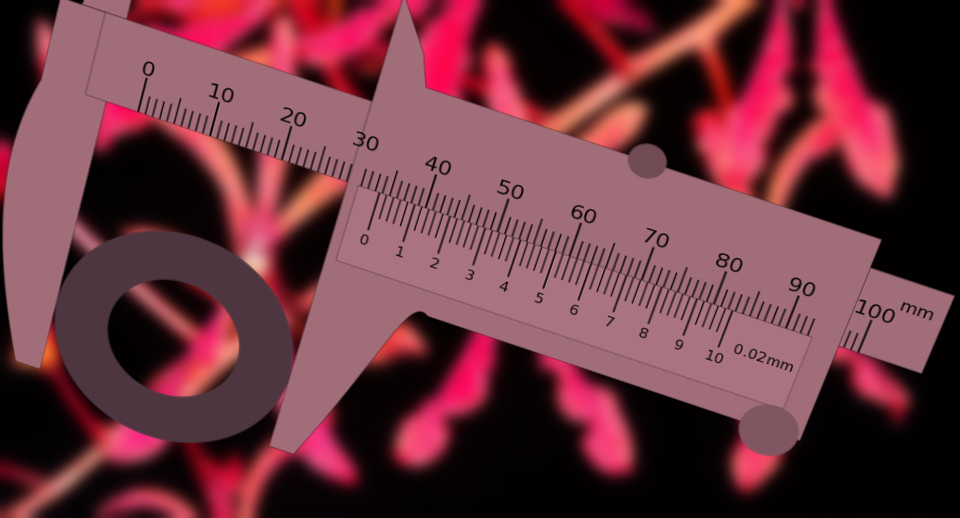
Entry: 33.6 mm
